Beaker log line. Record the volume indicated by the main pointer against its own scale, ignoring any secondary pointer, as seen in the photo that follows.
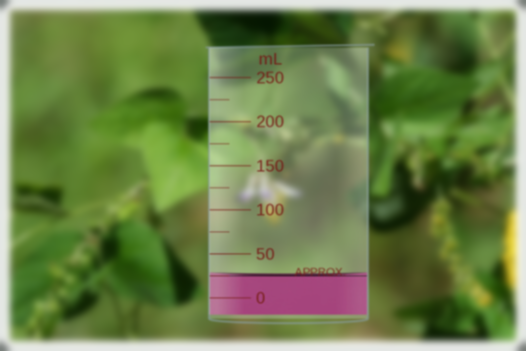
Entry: 25 mL
